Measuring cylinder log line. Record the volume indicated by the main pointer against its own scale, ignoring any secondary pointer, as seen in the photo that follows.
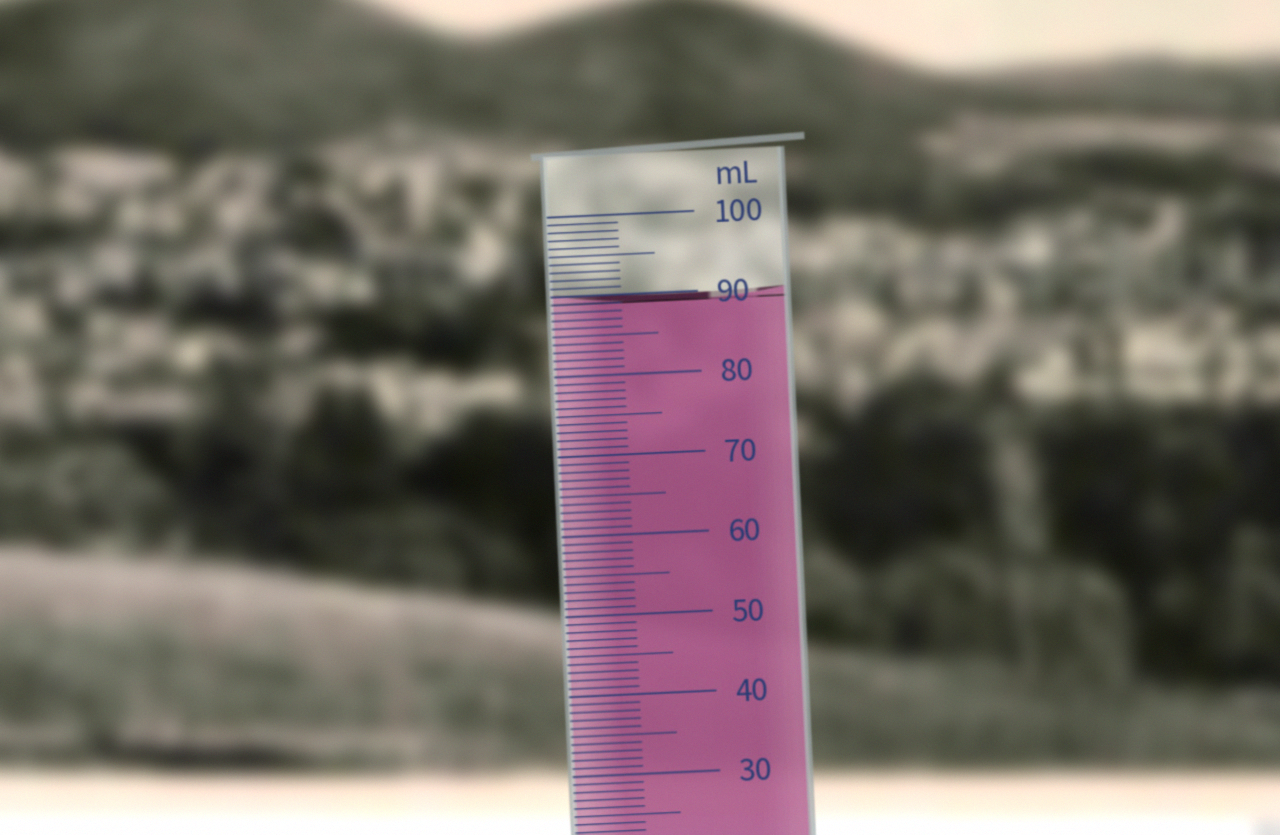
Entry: 89 mL
